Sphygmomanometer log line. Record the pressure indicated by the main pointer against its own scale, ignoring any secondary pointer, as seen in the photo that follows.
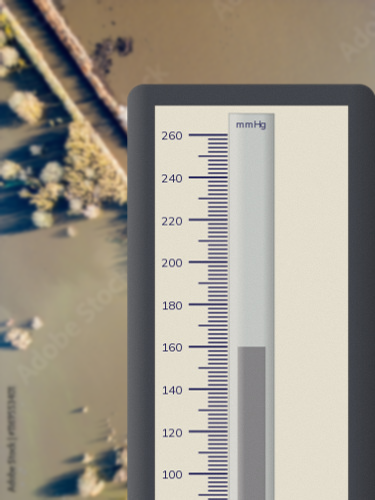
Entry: 160 mmHg
